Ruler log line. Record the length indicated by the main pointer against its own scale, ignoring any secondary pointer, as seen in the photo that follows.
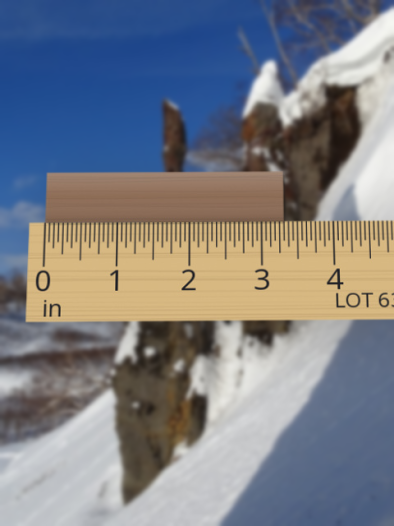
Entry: 3.3125 in
